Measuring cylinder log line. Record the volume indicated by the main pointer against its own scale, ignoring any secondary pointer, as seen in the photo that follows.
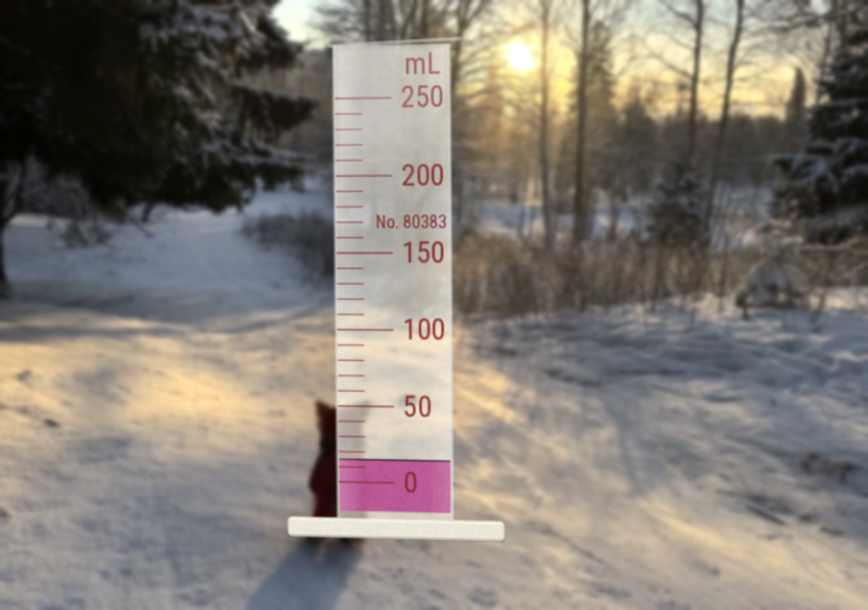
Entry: 15 mL
